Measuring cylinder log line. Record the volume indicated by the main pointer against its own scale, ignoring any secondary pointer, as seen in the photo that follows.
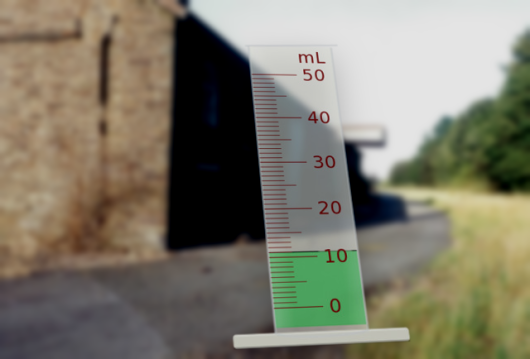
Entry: 11 mL
